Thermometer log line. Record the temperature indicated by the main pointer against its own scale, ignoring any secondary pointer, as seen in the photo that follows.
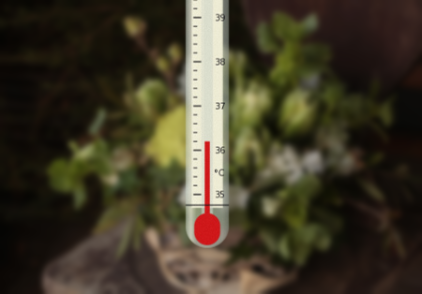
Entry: 36.2 °C
